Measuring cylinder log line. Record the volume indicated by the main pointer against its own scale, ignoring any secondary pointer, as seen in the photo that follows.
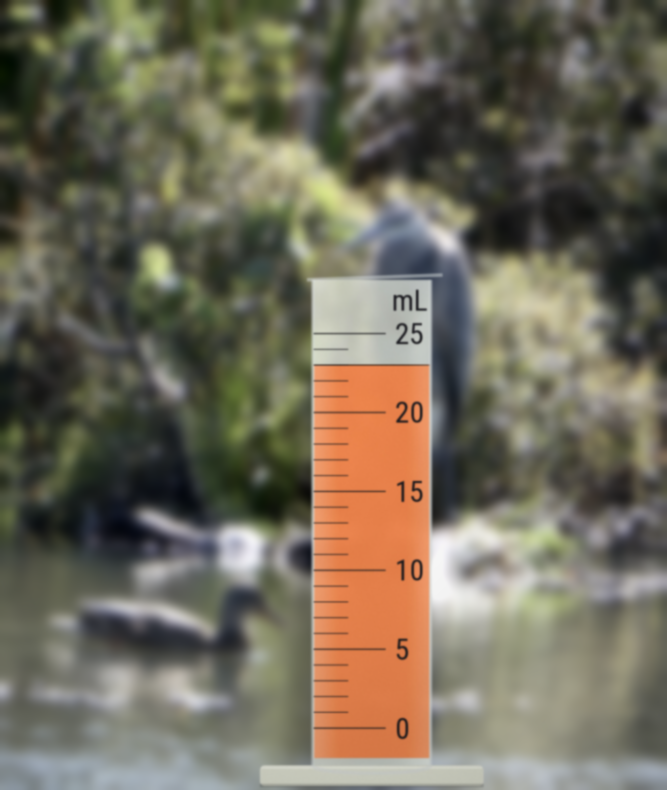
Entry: 23 mL
